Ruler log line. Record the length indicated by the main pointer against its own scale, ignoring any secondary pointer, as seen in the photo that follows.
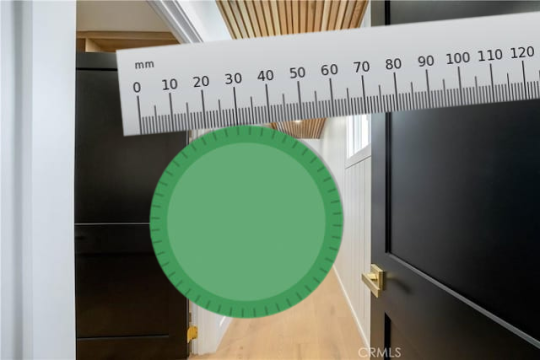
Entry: 60 mm
